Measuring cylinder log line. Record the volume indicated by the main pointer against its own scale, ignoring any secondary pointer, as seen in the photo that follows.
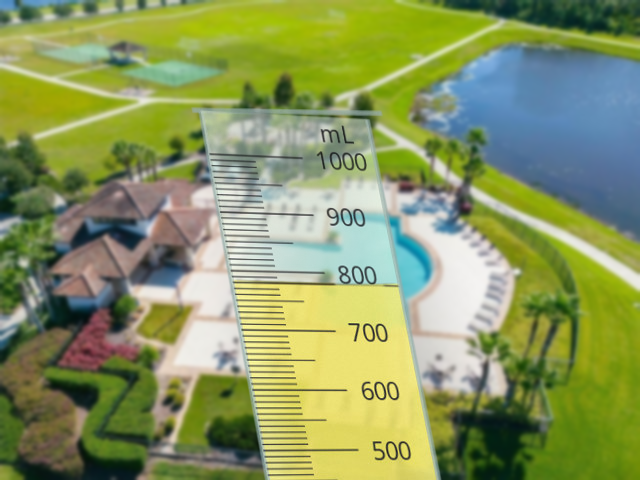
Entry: 780 mL
